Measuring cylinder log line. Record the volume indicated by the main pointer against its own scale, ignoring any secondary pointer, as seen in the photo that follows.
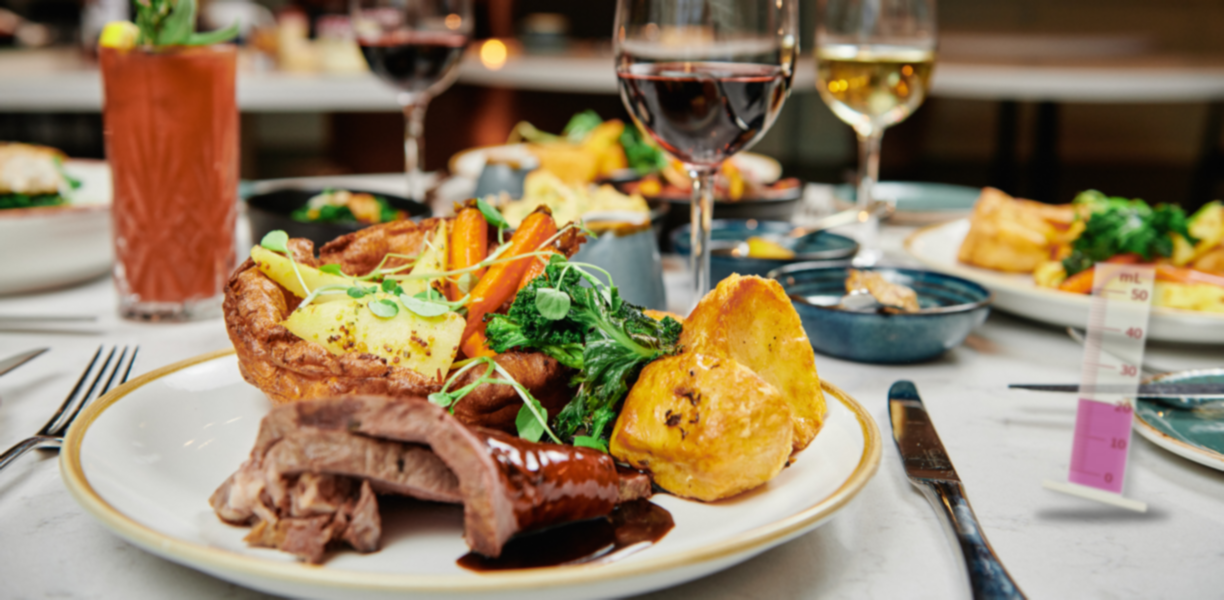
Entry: 20 mL
